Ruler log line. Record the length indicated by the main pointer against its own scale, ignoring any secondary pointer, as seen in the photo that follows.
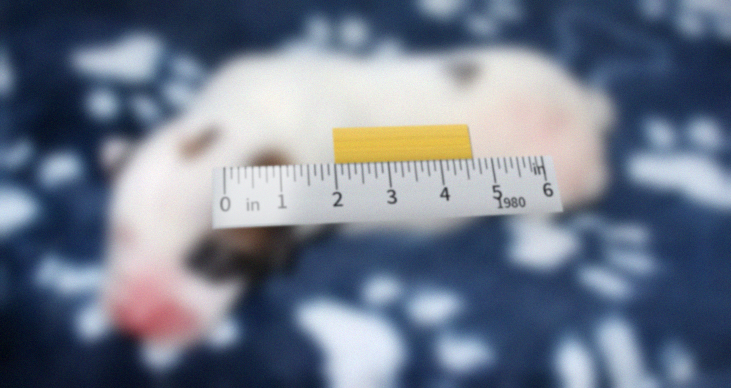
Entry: 2.625 in
